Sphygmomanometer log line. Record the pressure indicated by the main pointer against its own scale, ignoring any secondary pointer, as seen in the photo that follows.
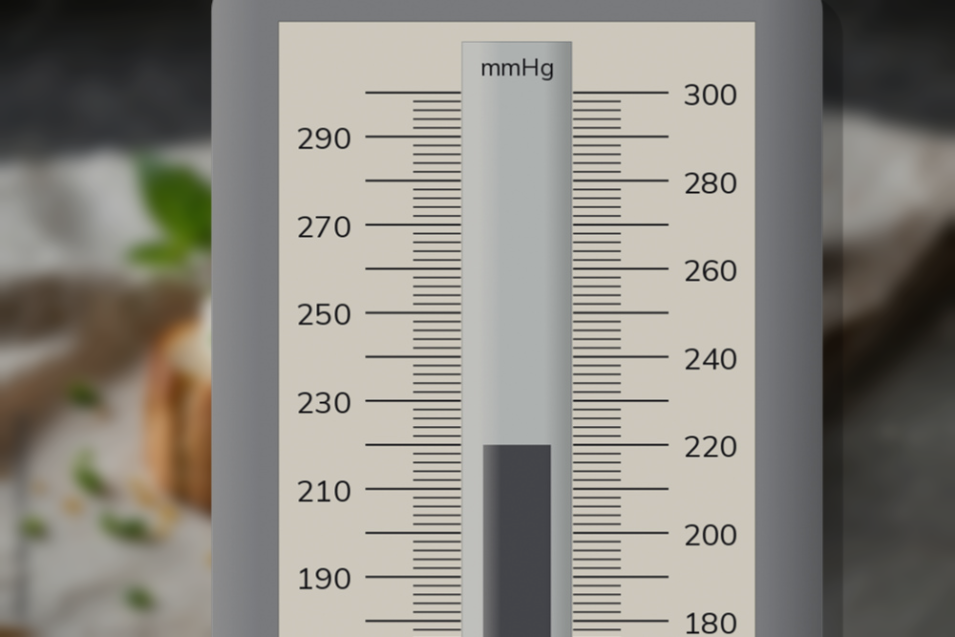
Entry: 220 mmHg
